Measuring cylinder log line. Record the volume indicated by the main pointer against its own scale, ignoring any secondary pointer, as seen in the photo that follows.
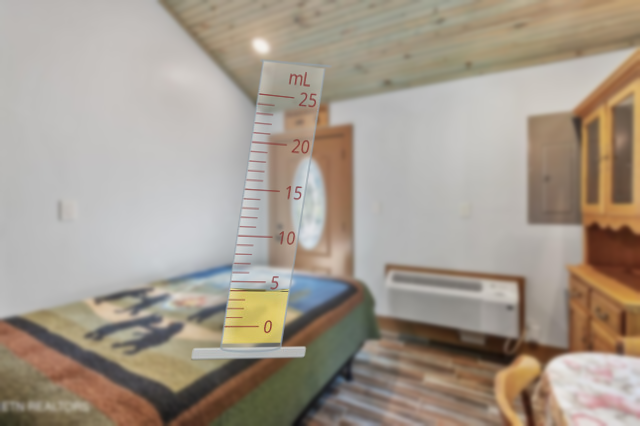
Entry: 4 mL
